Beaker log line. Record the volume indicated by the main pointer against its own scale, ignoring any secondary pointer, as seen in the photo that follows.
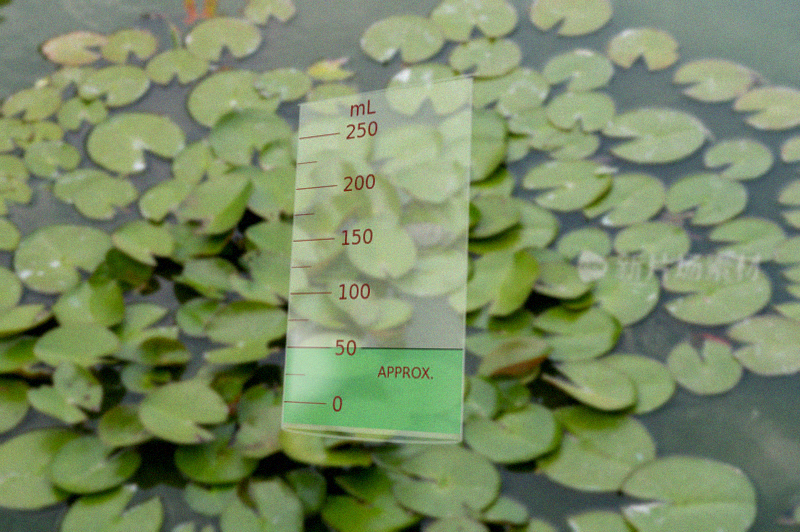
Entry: 50 mL
